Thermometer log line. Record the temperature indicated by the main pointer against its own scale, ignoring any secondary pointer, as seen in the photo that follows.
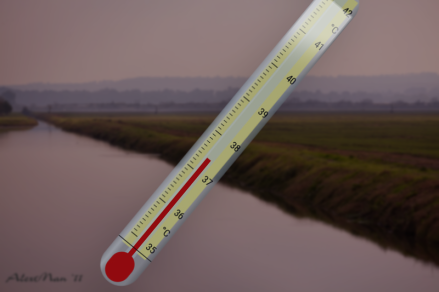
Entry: 37.4 °C
